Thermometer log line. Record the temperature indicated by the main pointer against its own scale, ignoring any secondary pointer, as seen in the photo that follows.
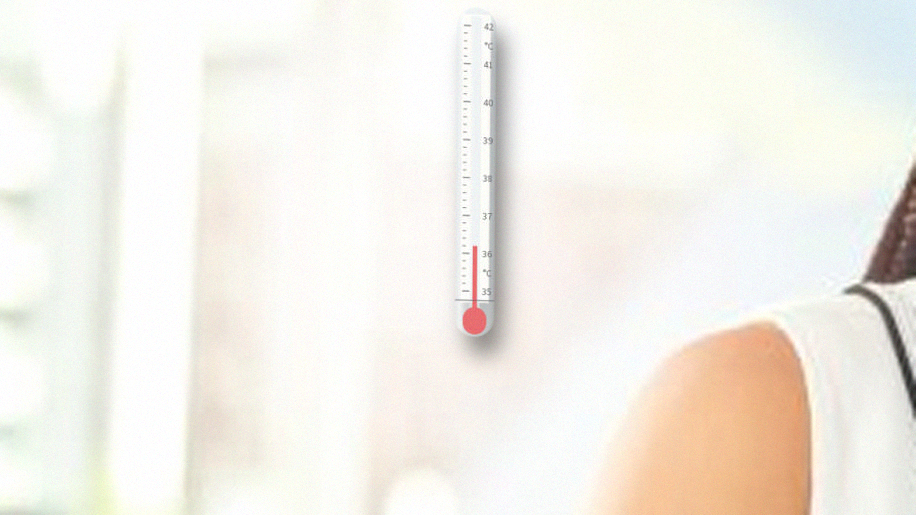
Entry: 36.2 °C
